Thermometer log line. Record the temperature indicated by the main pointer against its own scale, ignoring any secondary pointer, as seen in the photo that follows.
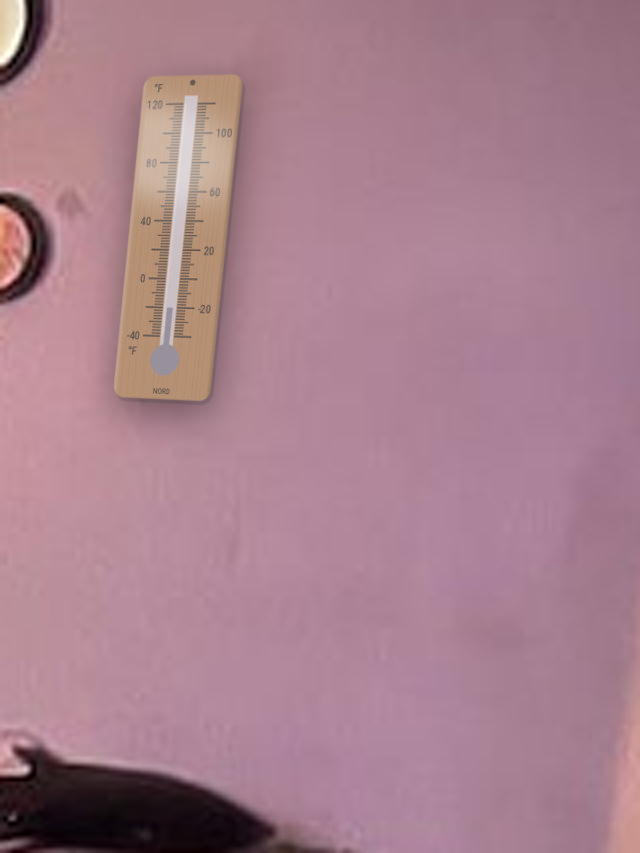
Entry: -20 °F
